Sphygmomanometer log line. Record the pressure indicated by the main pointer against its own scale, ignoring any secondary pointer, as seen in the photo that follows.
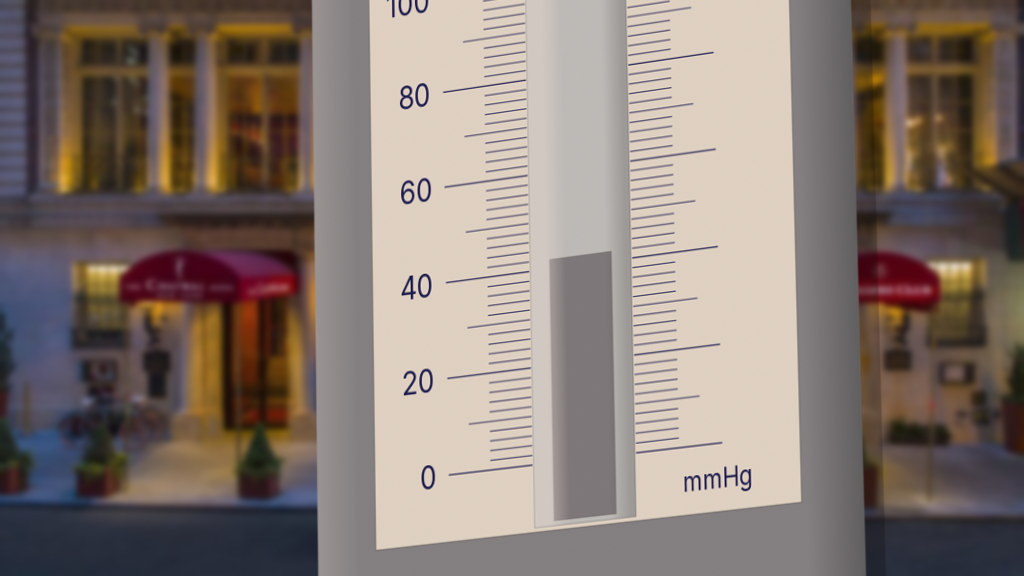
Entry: 42 mmHg
